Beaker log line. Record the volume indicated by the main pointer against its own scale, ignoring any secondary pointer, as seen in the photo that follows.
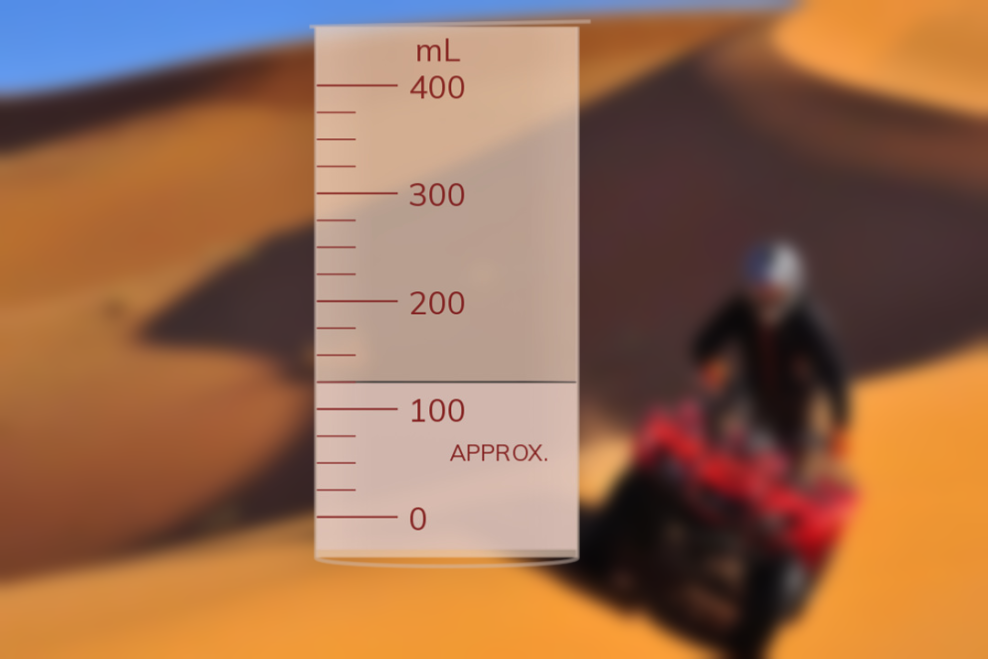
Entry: 125 mL
